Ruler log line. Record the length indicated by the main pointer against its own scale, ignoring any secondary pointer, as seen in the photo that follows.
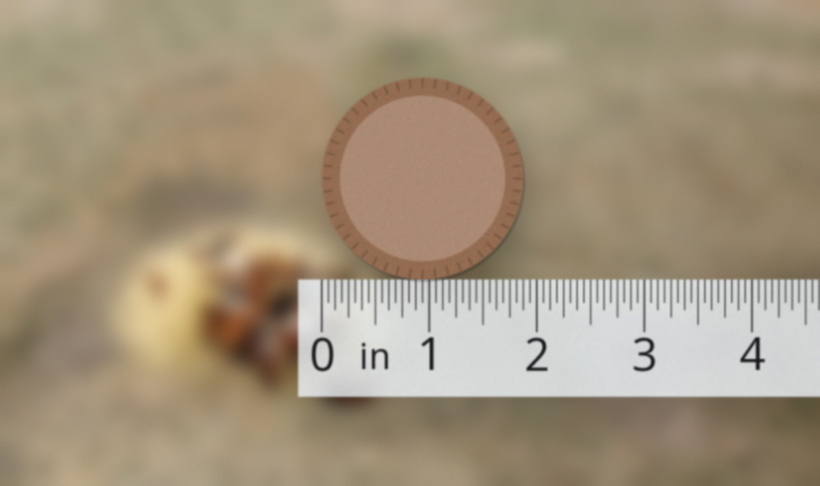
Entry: 1.875 in
